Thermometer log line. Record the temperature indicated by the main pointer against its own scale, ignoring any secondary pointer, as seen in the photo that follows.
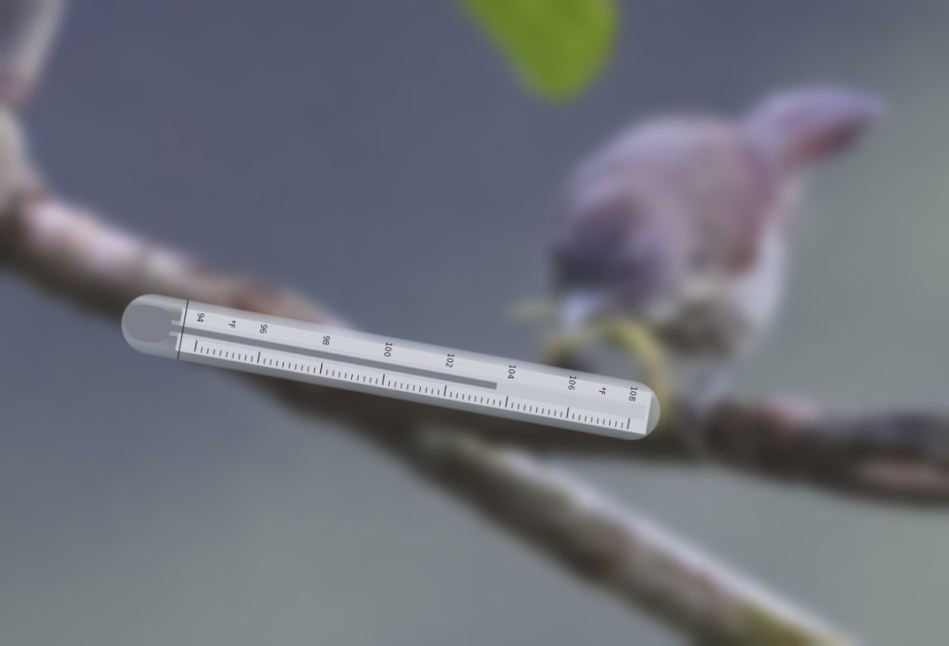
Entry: 103.6 °F
